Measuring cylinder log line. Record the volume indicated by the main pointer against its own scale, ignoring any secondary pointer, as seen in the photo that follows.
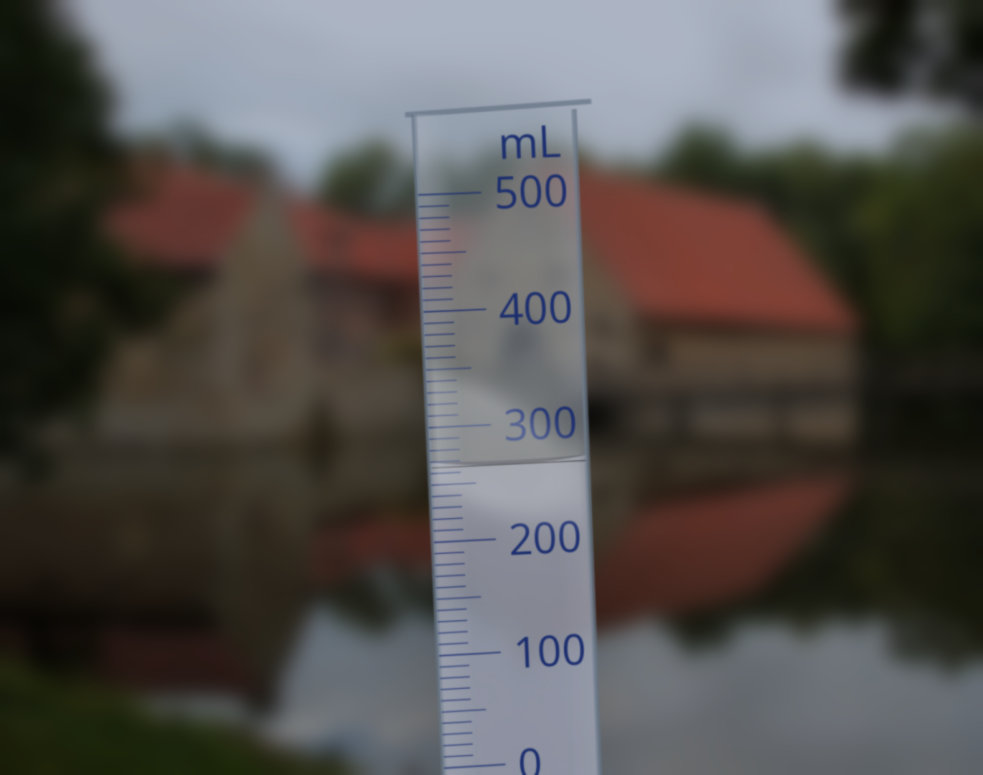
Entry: 265 mL
